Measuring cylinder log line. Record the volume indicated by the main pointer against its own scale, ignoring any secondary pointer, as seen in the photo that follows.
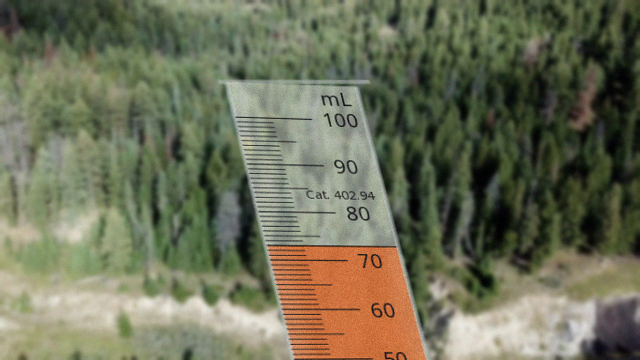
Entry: 73 mL
